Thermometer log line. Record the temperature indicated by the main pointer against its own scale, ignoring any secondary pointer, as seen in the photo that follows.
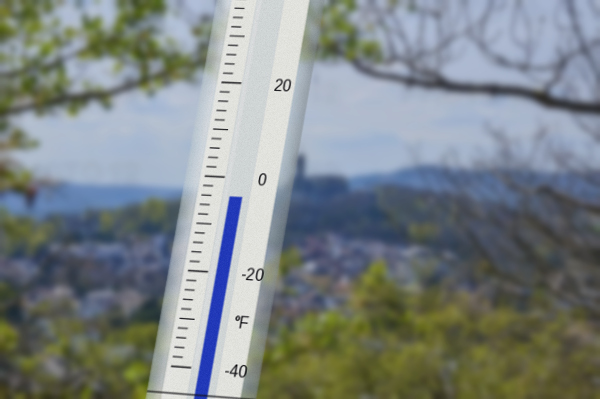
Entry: -4 °F
